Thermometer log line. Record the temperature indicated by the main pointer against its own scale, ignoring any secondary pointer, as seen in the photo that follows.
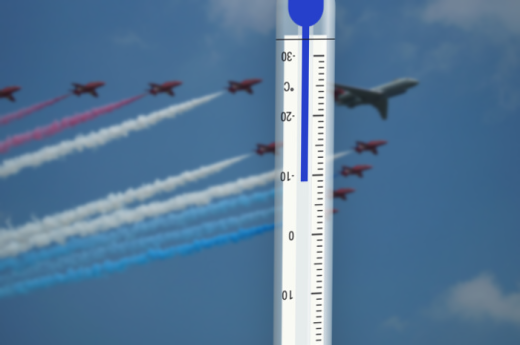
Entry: -9 °C
